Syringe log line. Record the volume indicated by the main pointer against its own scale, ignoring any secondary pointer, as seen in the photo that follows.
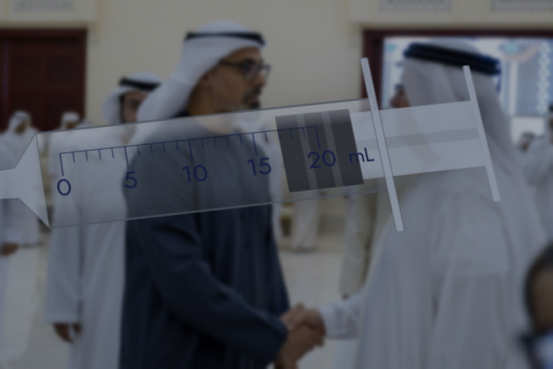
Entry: 17 mL
